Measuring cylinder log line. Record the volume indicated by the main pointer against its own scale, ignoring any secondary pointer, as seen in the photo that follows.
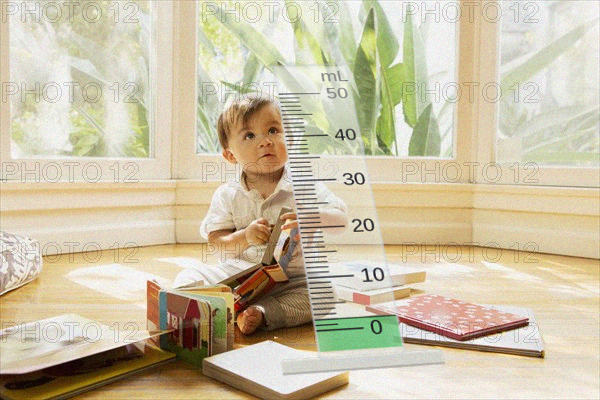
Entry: 2 mL
